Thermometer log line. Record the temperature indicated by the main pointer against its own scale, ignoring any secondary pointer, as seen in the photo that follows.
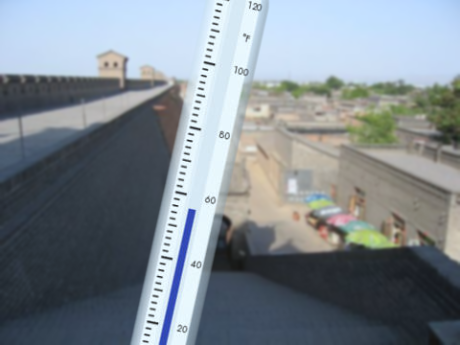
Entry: 56 °F
